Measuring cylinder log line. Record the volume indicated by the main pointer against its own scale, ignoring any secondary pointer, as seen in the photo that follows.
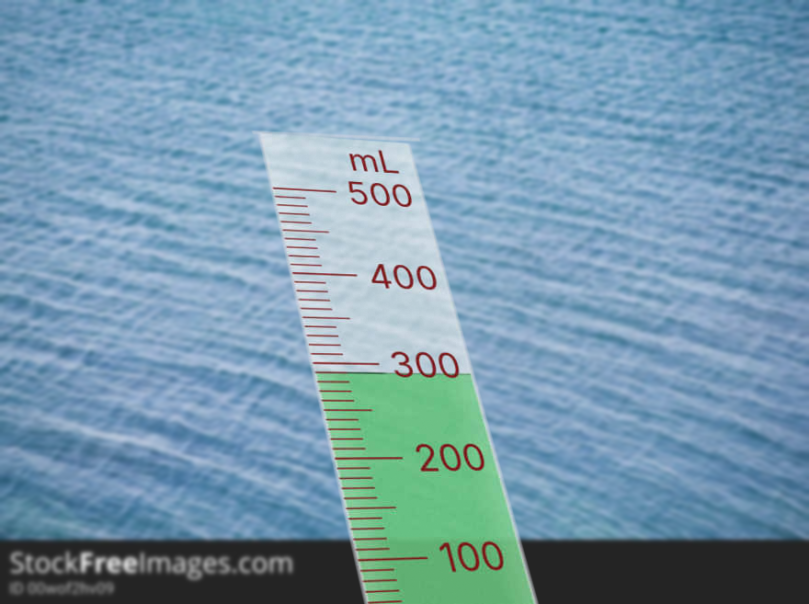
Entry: 290 mL
